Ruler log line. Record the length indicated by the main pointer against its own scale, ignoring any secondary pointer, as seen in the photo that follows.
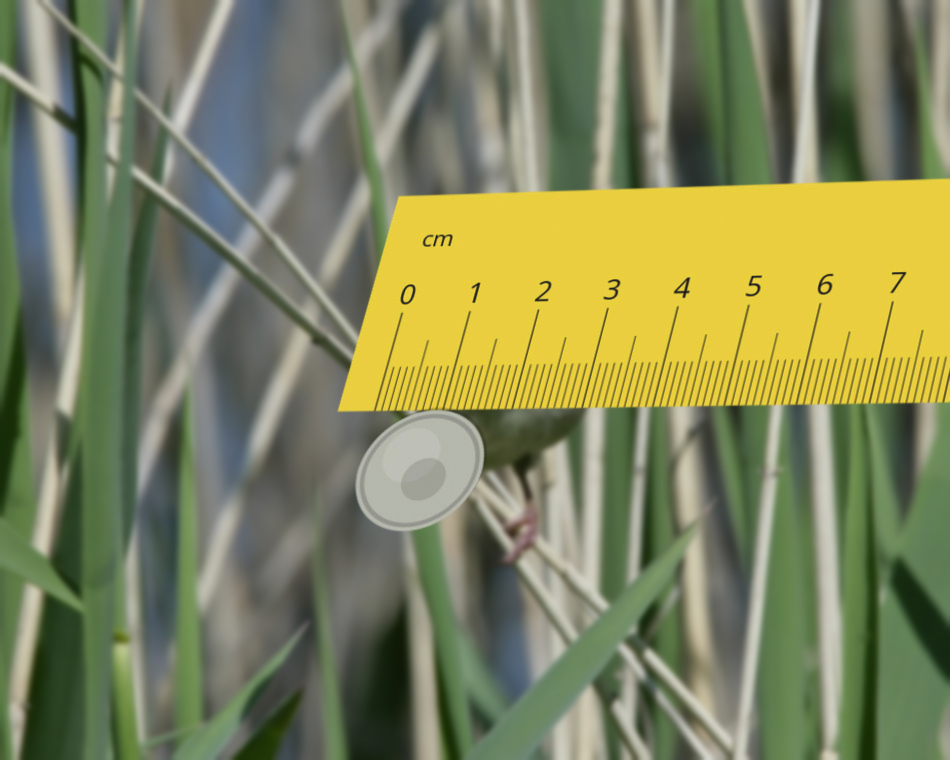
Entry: 1.8 cm
